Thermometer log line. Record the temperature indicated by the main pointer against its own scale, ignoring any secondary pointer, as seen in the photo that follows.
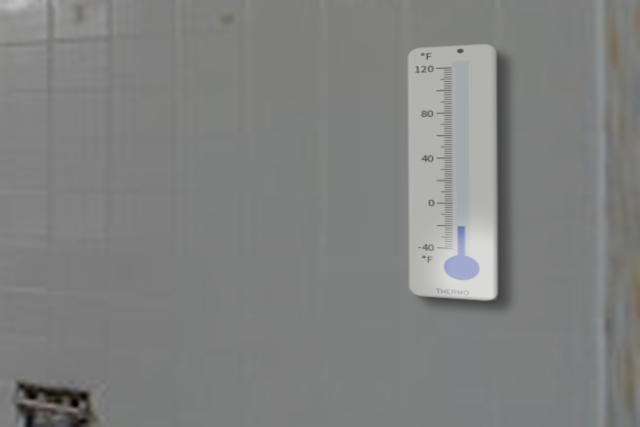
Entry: -20 °F
